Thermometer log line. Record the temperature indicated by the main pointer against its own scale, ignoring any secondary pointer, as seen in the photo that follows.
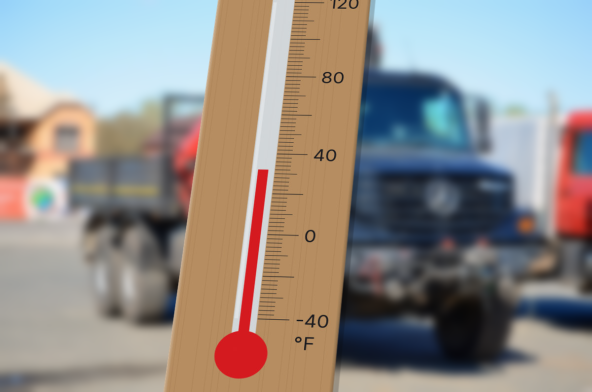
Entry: 32 °F
